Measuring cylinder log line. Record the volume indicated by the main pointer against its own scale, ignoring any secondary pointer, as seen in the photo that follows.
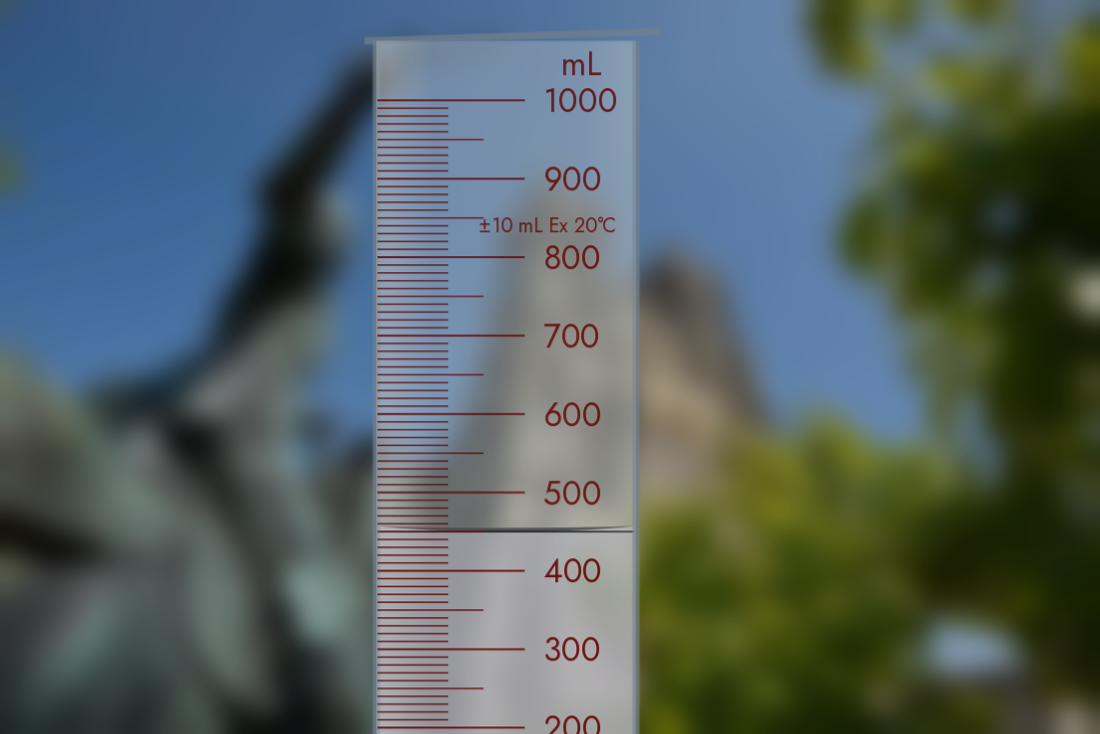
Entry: 450 mL
